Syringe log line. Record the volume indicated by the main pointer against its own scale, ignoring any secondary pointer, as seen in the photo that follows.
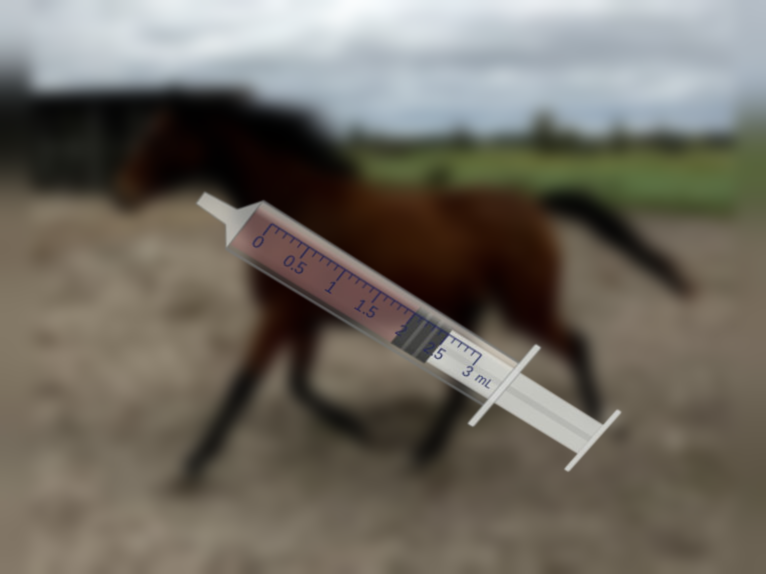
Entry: 2 mL
